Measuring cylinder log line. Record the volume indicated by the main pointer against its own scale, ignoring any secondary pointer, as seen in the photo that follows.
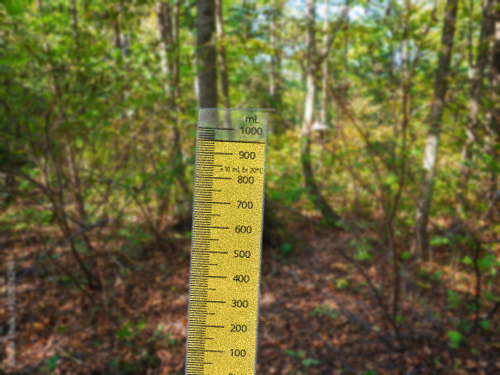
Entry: 950 mL
